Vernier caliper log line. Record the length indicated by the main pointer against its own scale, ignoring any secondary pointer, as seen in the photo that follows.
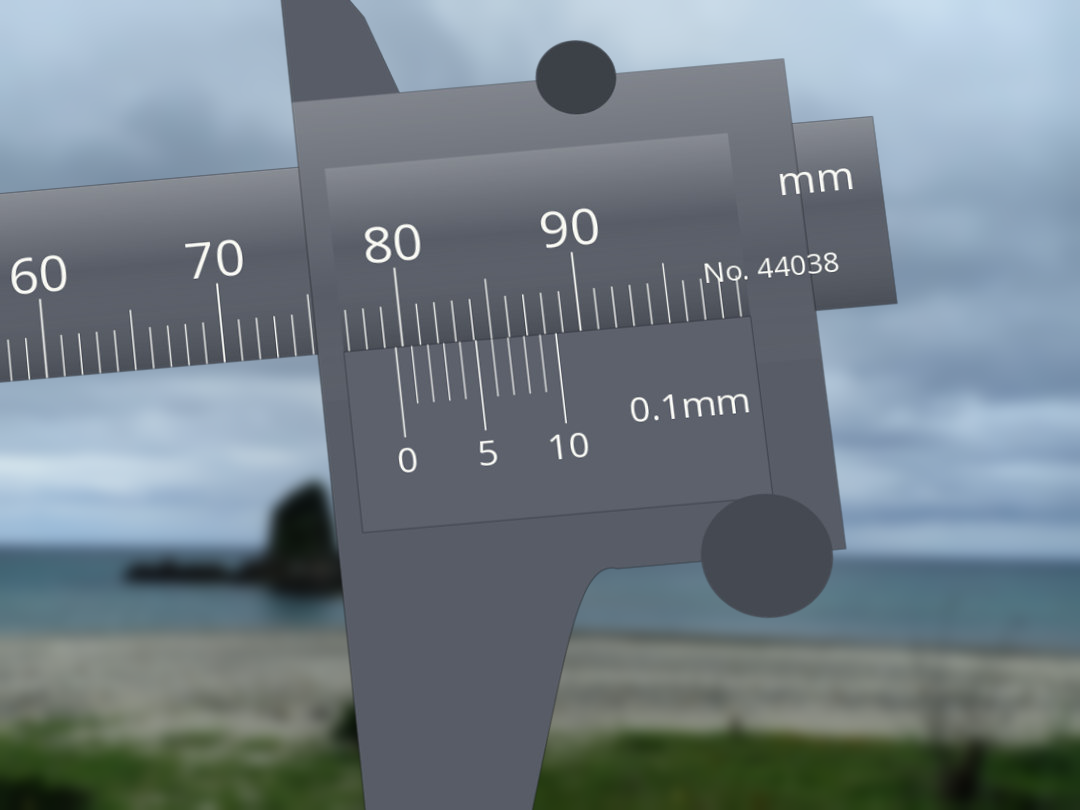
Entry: 79.6 mm
